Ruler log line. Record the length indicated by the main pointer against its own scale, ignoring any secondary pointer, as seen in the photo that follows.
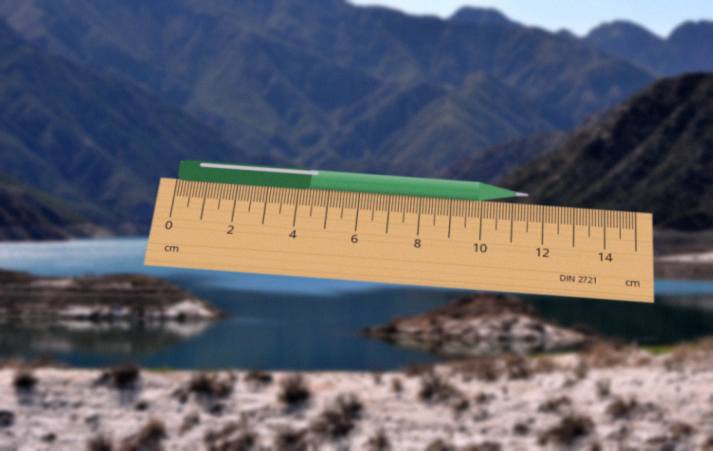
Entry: 11.5 cm
